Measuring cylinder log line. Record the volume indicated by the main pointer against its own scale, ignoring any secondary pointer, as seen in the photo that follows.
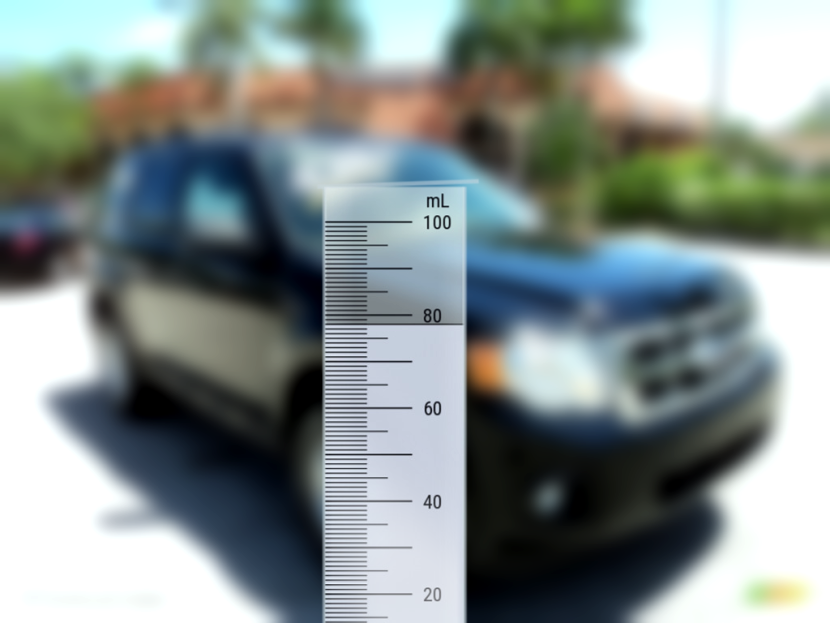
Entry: 78 mL
